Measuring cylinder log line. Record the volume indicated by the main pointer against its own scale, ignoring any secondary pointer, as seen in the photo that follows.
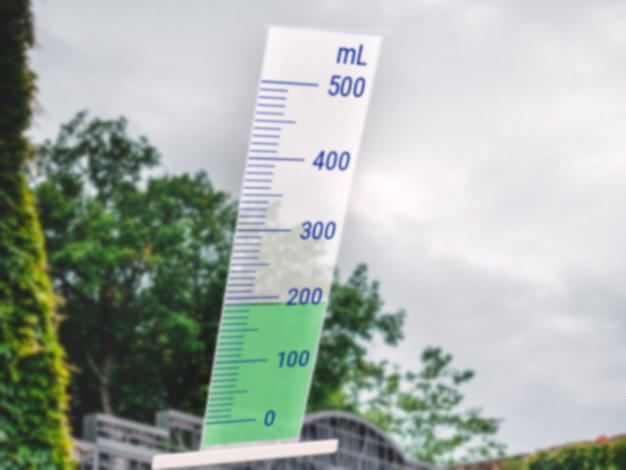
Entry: 190 mL
